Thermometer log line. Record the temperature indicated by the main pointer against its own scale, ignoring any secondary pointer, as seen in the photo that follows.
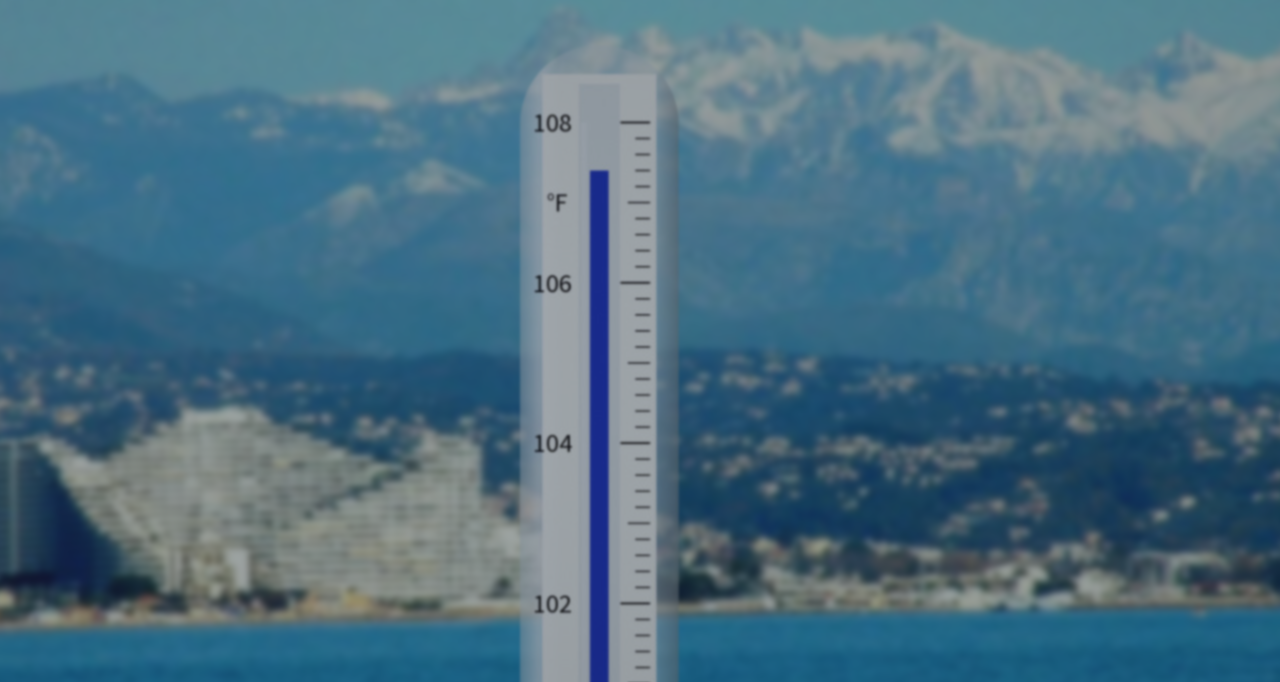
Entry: 107.4 °F
